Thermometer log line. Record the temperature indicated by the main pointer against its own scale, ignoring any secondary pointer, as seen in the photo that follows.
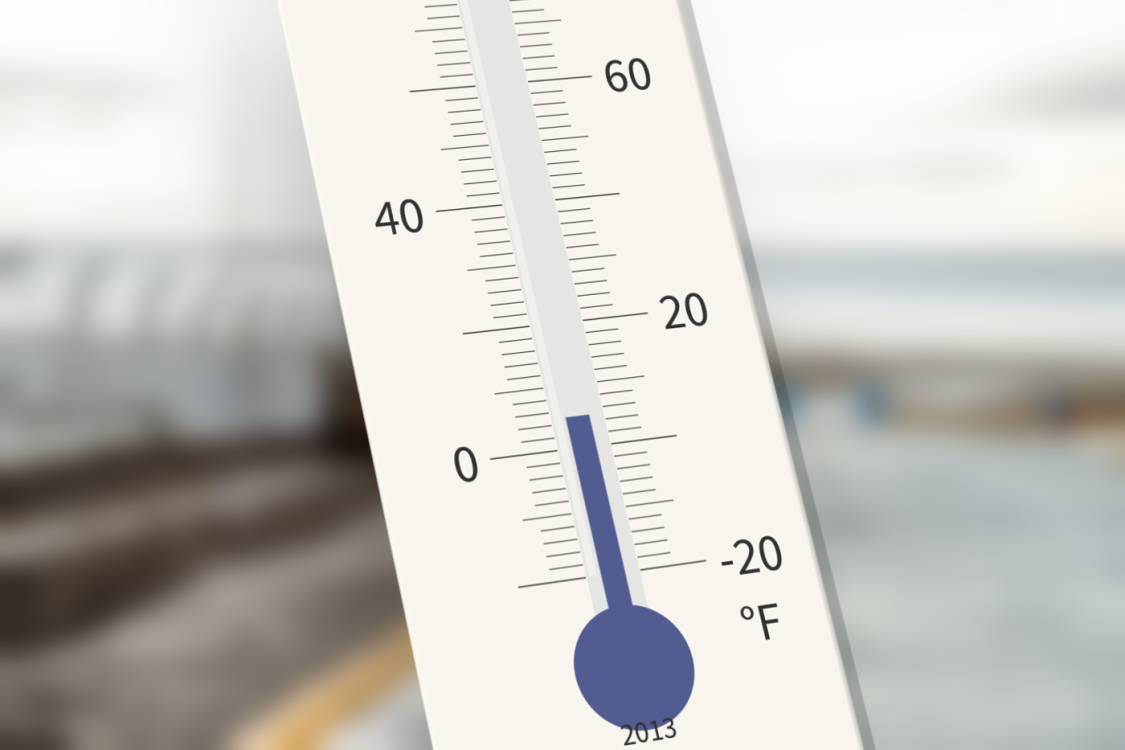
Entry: 5 °F
